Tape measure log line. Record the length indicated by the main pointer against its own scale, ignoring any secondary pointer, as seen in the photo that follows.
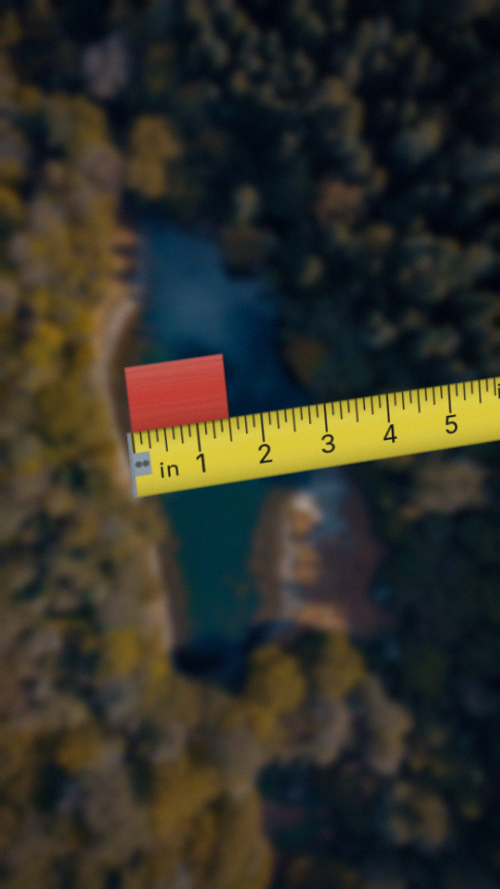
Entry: 1.5 in
